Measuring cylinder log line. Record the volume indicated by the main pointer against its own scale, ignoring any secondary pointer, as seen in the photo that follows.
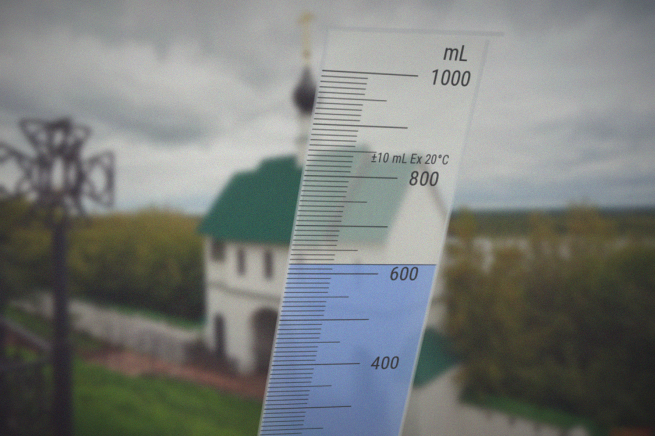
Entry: 620 mL
